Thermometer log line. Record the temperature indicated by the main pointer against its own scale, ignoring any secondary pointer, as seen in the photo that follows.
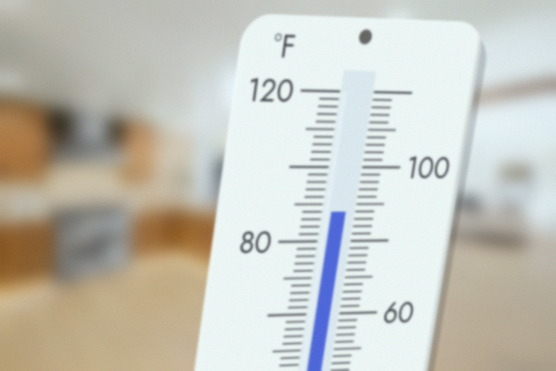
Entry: 88 °F
